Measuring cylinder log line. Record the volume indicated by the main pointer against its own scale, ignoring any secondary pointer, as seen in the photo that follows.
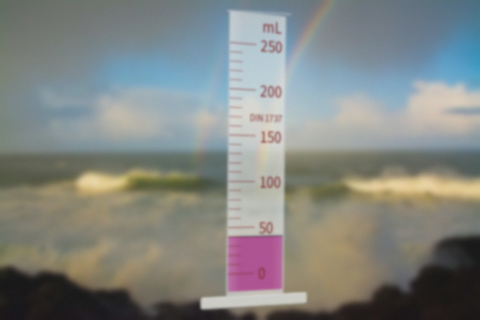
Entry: 40 mL
